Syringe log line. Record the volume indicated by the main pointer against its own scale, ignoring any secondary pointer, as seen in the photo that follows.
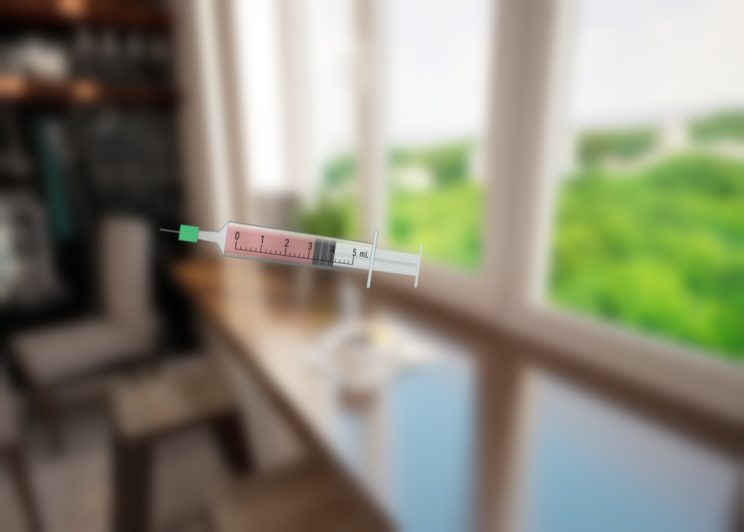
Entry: 3.2 mL
